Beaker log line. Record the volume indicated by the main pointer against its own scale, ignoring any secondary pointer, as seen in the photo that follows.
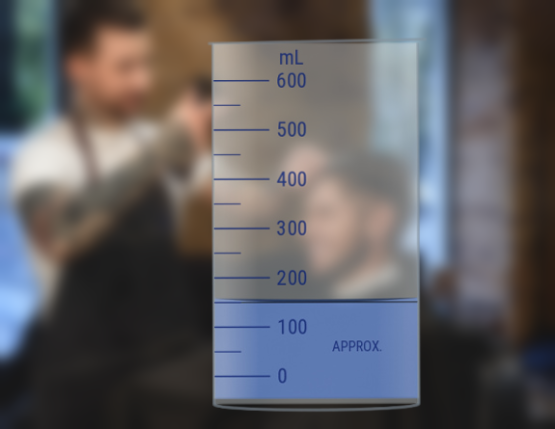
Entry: 150 mL
